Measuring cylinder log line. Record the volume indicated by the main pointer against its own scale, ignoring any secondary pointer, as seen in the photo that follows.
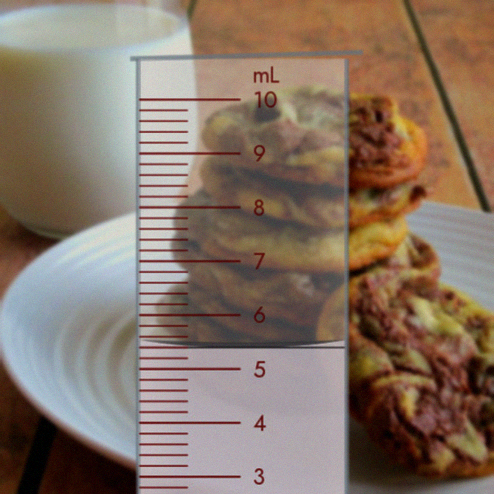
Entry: 5.4 mL
